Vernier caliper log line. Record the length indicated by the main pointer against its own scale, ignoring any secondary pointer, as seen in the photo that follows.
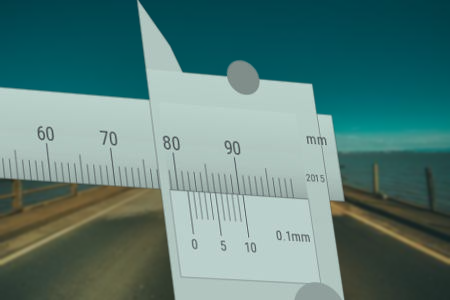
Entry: 81.6 mm
